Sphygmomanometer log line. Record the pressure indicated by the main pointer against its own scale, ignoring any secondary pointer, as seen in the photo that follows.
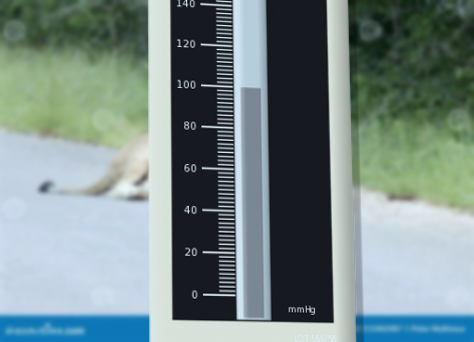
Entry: 100 mmHg
